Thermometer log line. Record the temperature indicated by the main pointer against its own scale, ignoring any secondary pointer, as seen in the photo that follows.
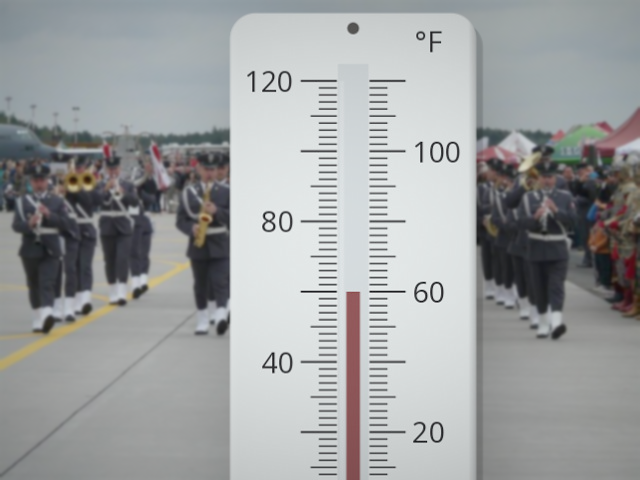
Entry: 60 °F
